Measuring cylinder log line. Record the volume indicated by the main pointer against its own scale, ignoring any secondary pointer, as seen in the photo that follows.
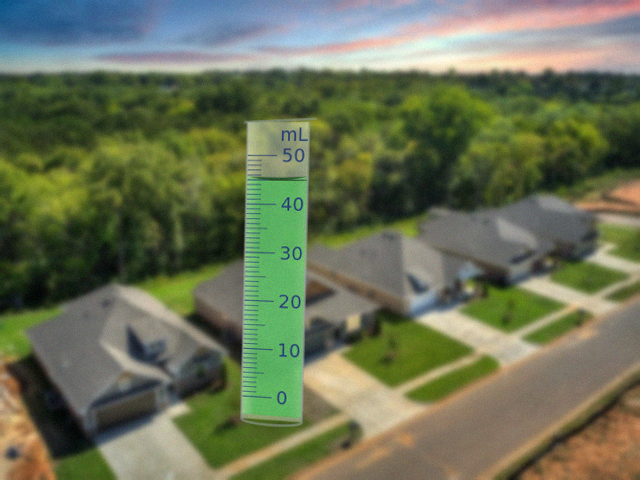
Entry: 45 mL
